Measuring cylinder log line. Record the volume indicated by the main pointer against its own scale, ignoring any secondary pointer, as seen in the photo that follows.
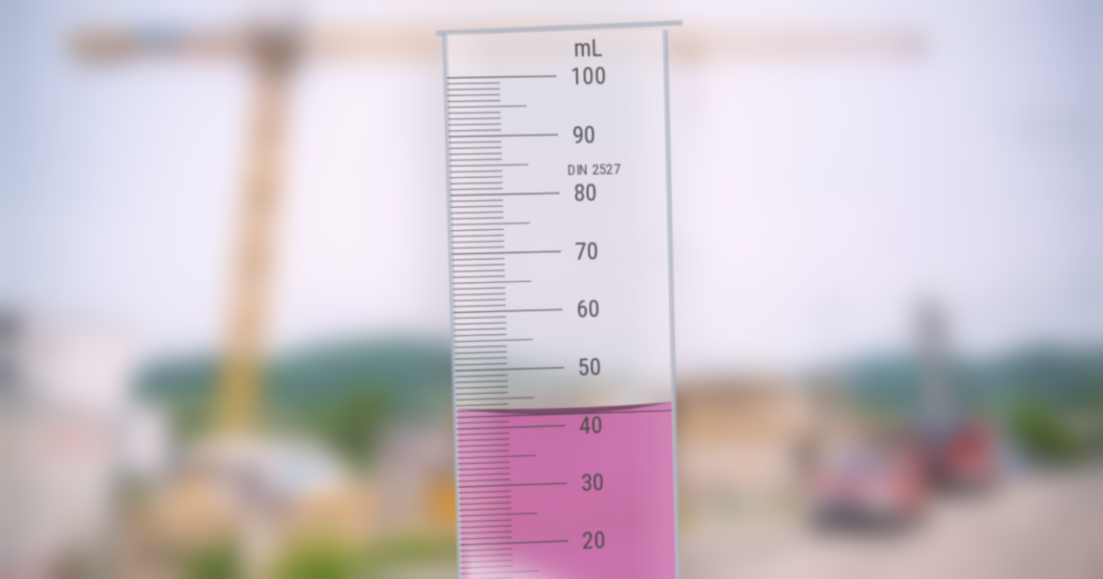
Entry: 42 mL
